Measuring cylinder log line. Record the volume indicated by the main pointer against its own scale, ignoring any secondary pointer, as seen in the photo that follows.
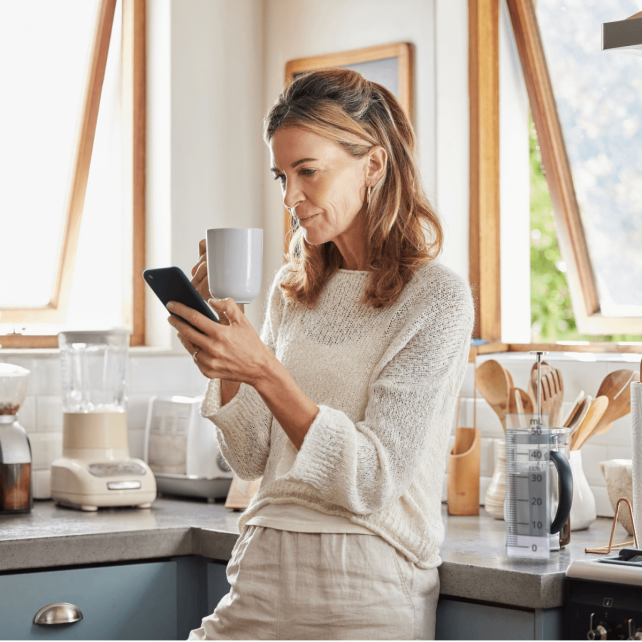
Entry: 5 mL
